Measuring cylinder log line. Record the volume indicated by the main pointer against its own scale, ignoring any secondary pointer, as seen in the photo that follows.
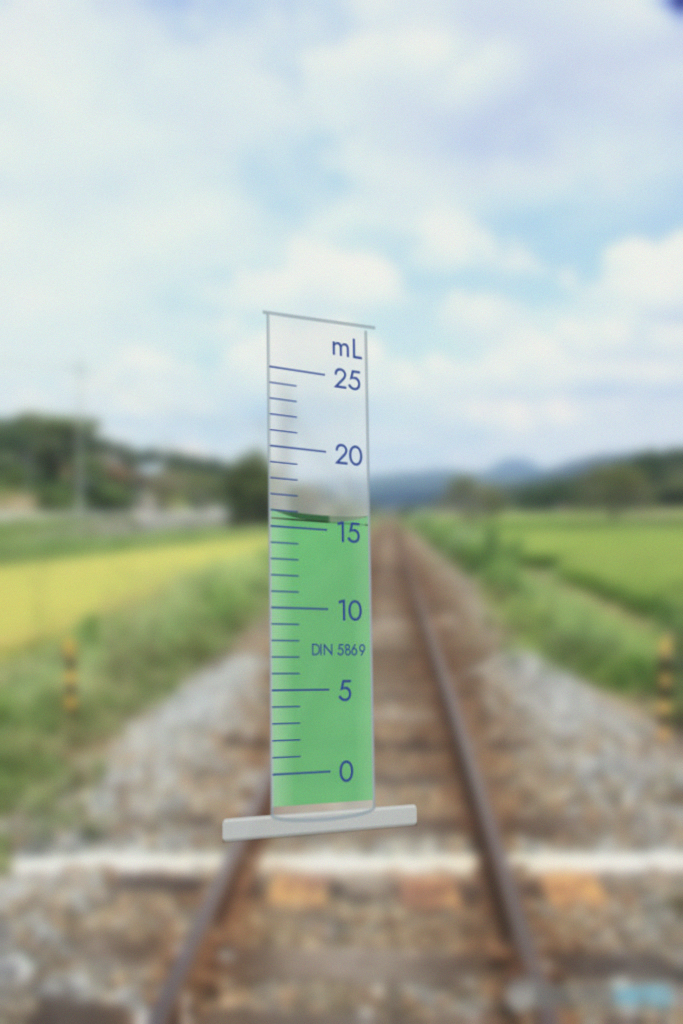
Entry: 15.5 mL
